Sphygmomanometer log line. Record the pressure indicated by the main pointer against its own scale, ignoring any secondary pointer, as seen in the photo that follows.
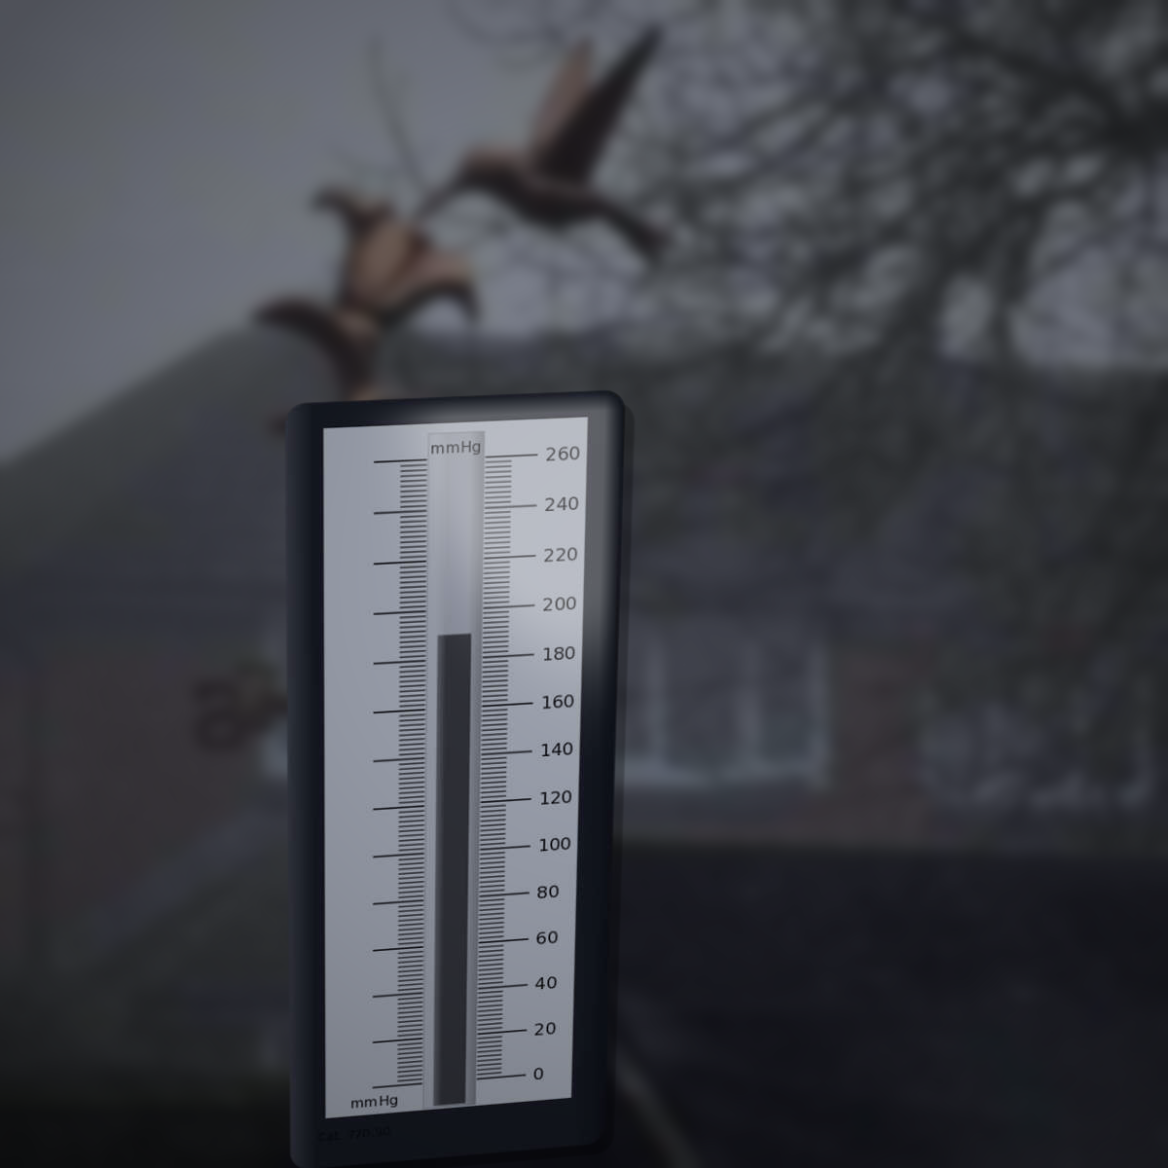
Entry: 190 mmHg
